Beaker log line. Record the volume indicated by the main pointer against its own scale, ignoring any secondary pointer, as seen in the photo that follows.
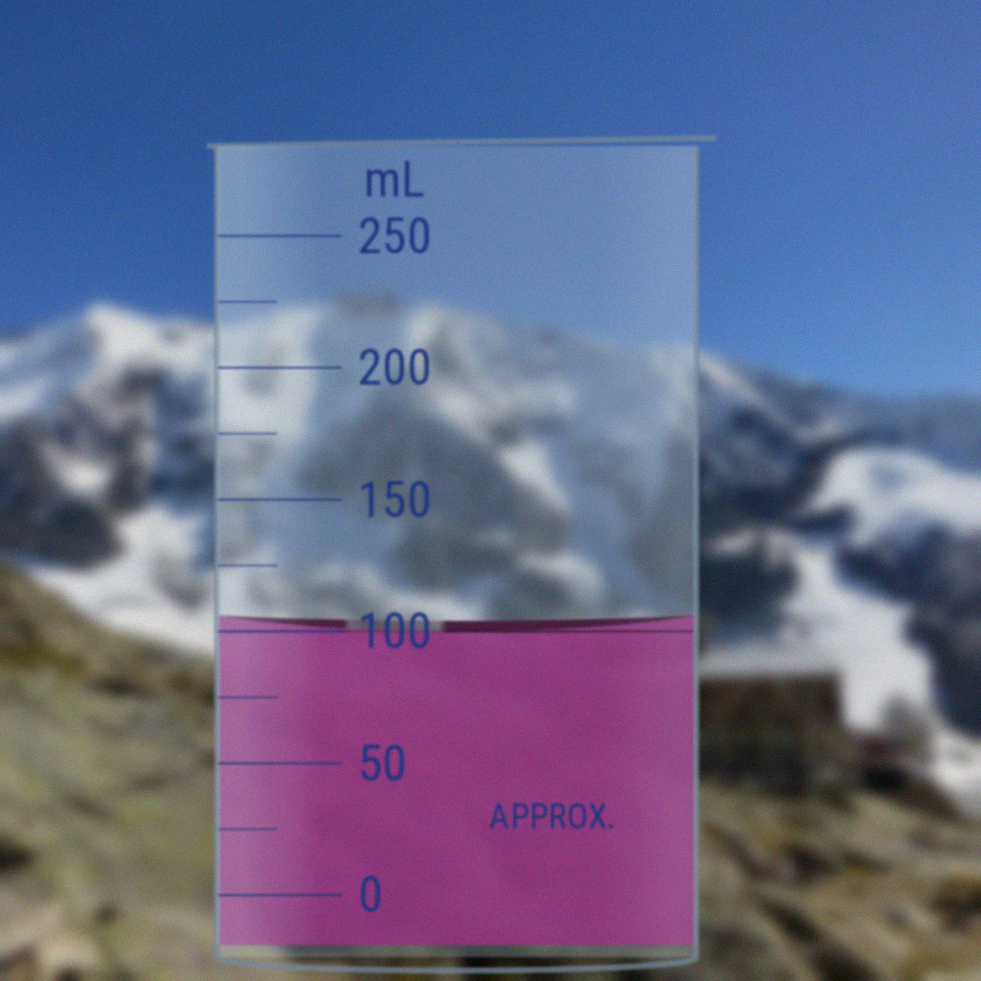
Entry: 100 mL
